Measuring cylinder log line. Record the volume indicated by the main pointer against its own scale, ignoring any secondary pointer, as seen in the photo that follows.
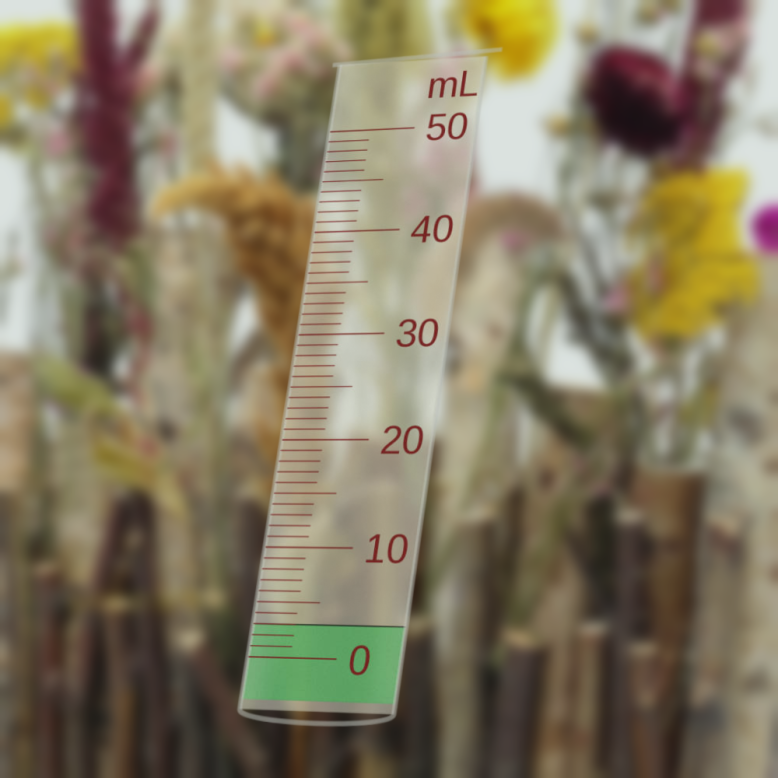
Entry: 3 mL
